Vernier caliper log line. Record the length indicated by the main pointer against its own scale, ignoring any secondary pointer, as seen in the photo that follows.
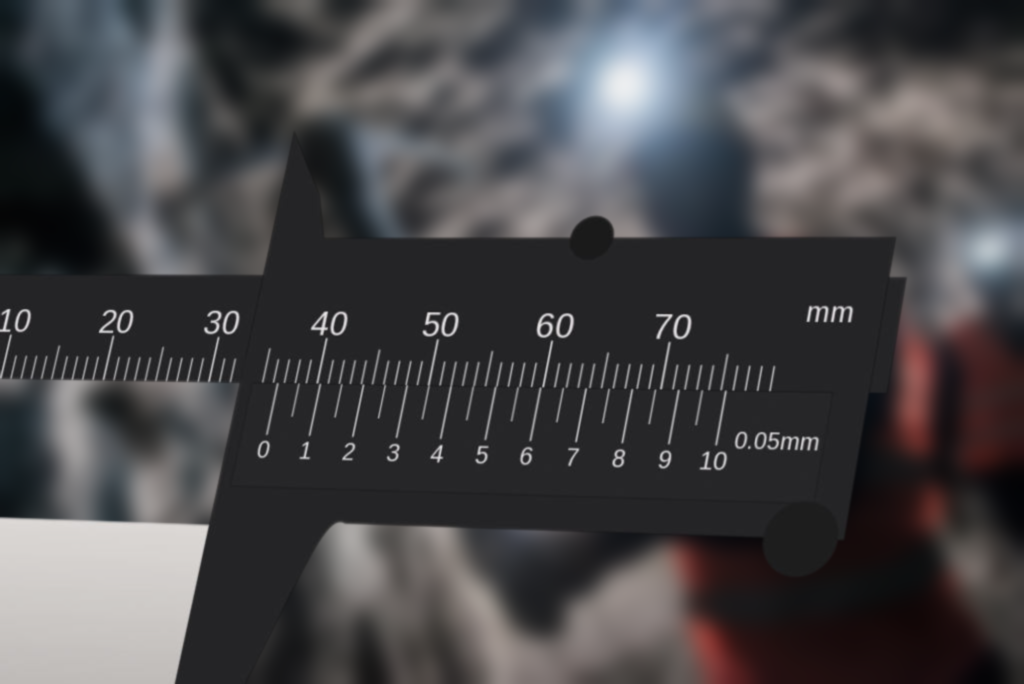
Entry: 36.4 mm
